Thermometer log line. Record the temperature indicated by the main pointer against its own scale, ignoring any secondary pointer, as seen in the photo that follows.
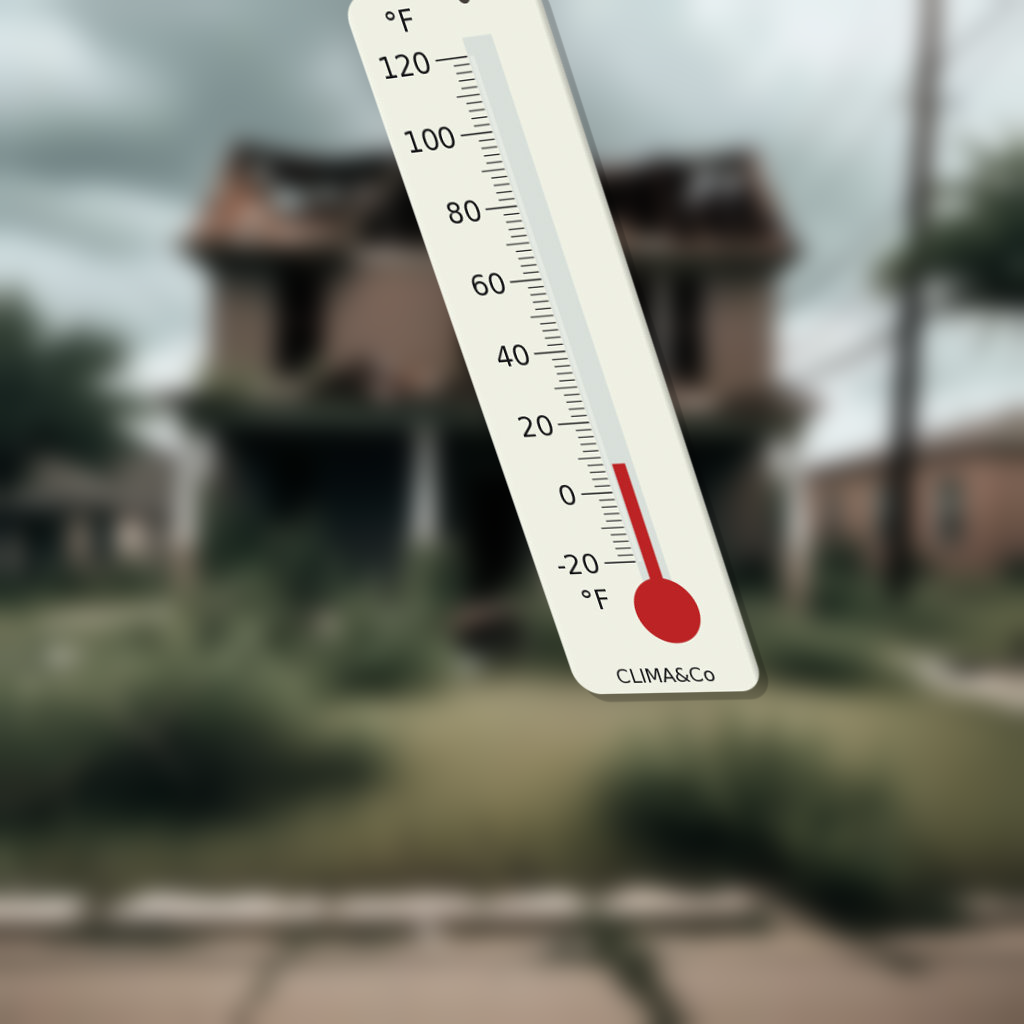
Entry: 8 °F
